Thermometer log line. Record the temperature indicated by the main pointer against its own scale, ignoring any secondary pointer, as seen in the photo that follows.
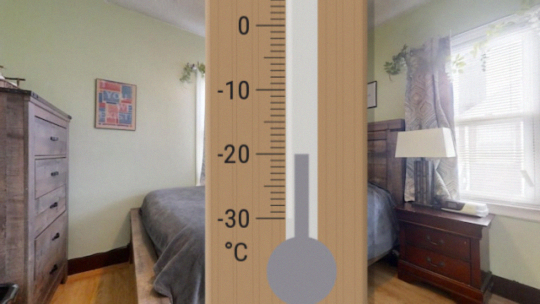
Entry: -20 °C
